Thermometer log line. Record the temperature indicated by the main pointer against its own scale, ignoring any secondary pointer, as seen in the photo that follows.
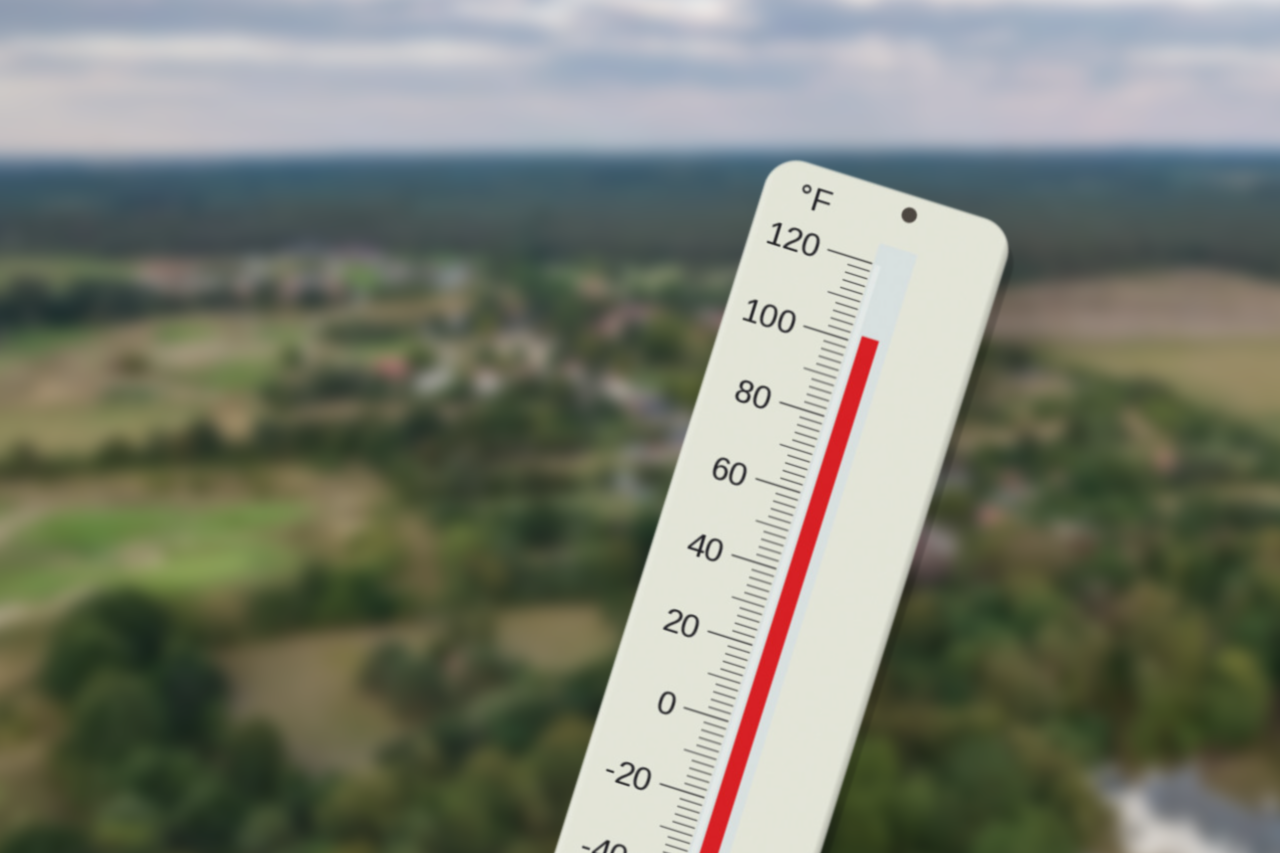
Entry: 102 °F
